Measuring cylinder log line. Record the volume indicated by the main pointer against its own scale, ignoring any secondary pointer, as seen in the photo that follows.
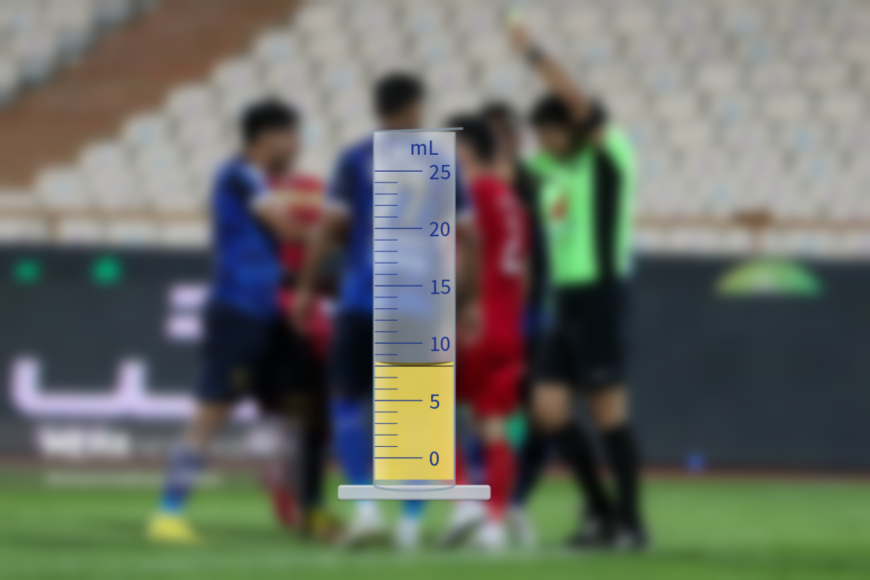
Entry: 8 mL
